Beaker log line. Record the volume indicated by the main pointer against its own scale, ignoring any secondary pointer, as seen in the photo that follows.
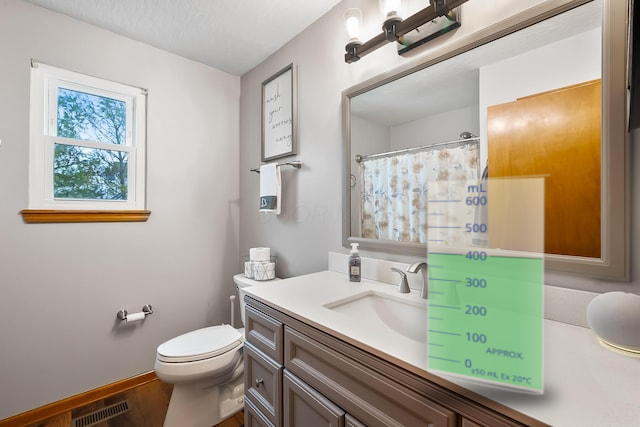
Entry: 400 mL
